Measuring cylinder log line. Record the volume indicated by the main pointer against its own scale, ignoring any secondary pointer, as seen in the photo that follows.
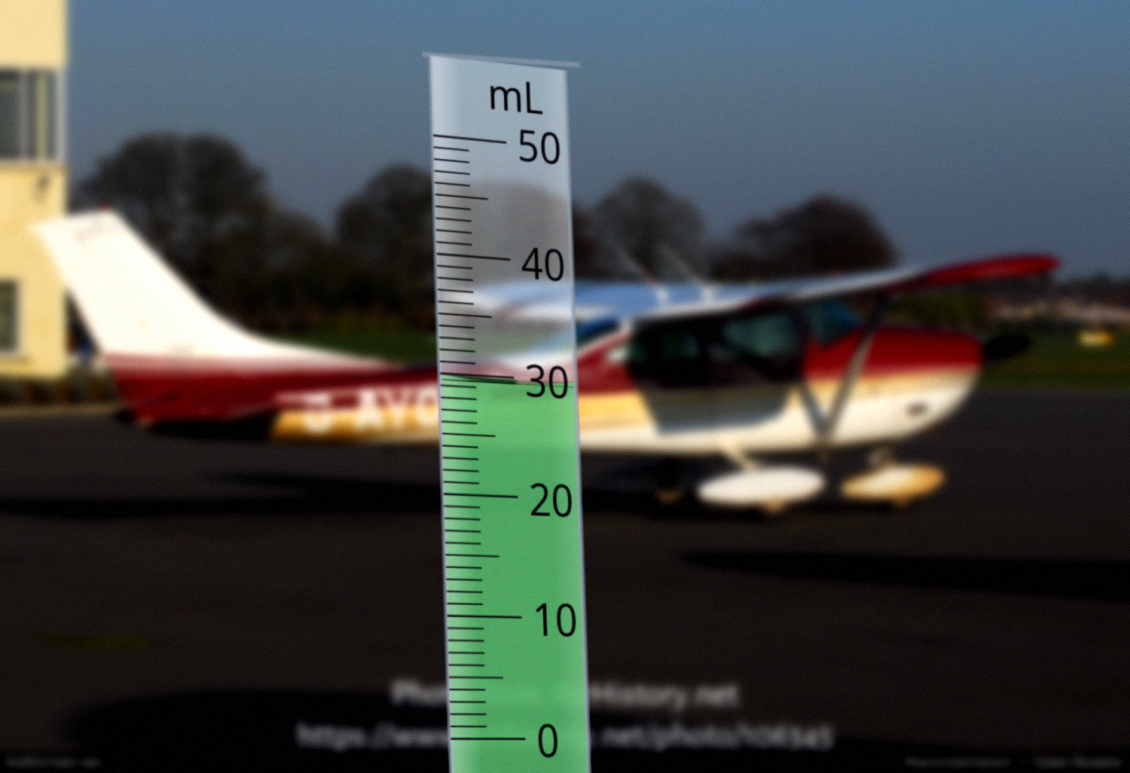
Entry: 29.5 mL
